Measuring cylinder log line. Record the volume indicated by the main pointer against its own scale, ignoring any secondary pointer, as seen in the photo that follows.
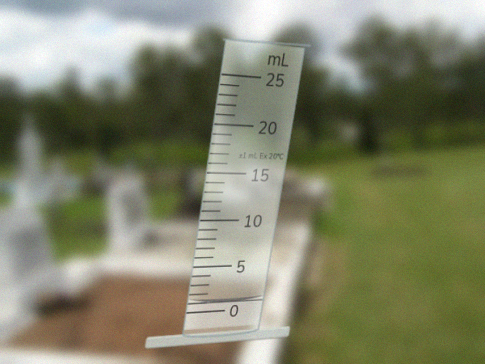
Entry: 1 mL
